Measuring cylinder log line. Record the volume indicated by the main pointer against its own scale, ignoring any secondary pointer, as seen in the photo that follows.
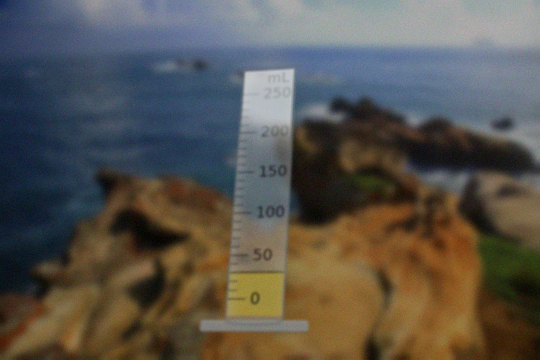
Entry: 30 mL
